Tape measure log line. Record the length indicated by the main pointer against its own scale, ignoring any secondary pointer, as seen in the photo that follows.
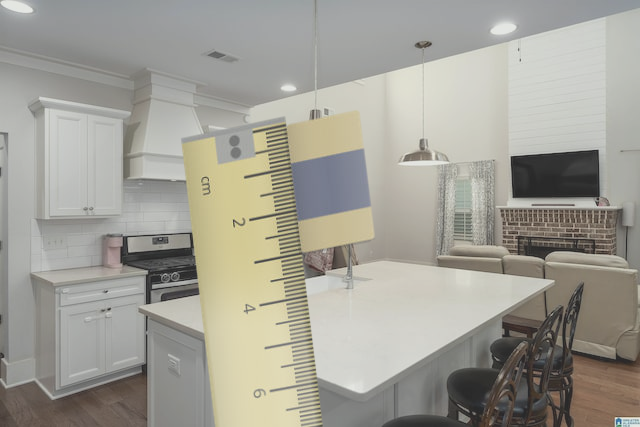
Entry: 3 cm
